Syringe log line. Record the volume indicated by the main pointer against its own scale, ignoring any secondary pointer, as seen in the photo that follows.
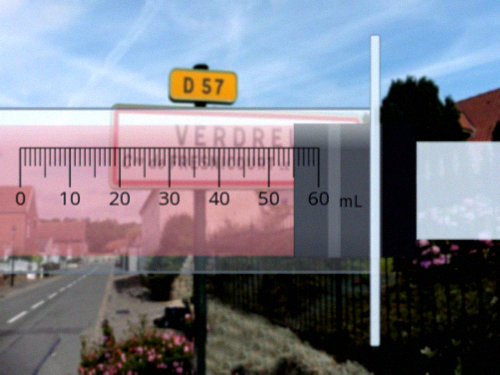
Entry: 55 mL
